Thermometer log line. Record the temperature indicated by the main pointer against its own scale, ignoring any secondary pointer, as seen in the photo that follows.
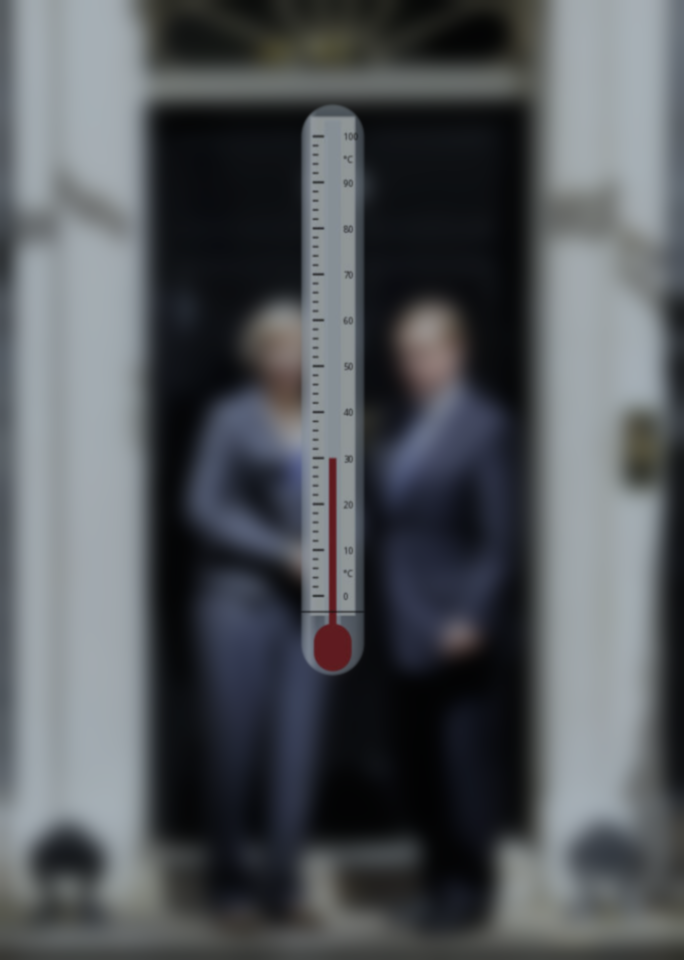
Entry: 30 °C
